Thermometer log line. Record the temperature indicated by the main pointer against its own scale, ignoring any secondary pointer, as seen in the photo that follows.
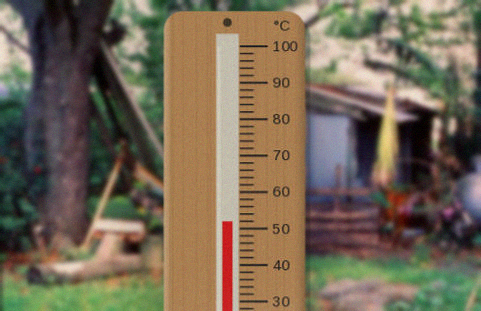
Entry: 52 °C
